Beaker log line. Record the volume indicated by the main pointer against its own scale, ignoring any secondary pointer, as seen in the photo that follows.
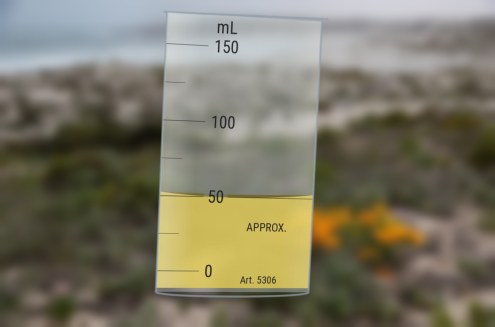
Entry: 50 mL
